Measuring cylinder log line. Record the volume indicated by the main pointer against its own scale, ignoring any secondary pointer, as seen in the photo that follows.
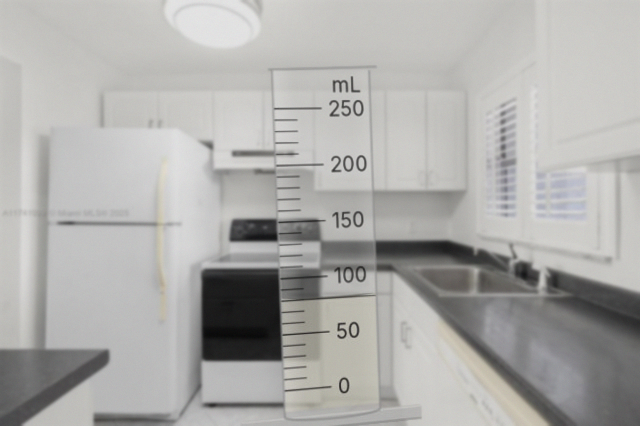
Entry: 80 mL
